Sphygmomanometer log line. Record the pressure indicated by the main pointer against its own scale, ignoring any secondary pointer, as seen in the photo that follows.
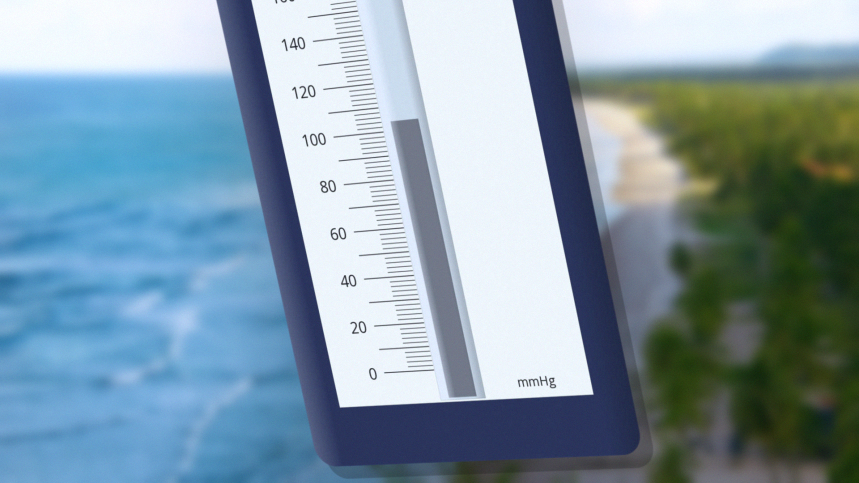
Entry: 104 mmHg
